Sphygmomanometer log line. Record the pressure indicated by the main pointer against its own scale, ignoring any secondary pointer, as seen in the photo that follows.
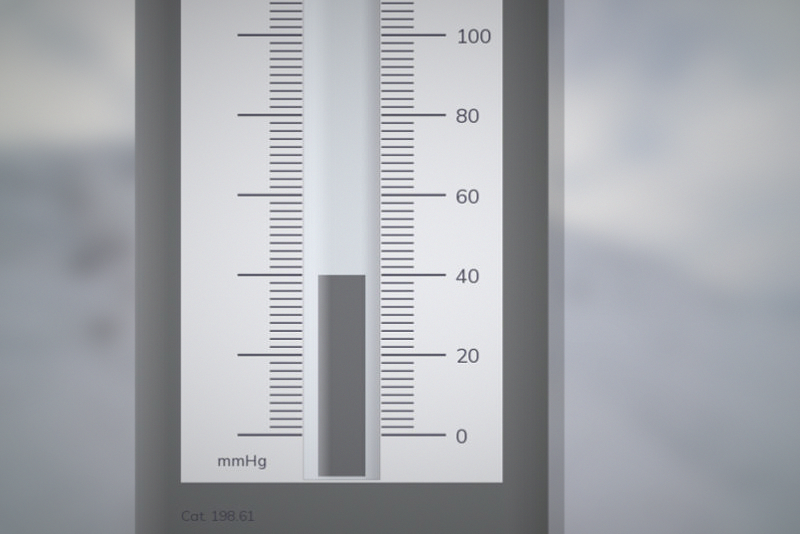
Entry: 40 mmHg
